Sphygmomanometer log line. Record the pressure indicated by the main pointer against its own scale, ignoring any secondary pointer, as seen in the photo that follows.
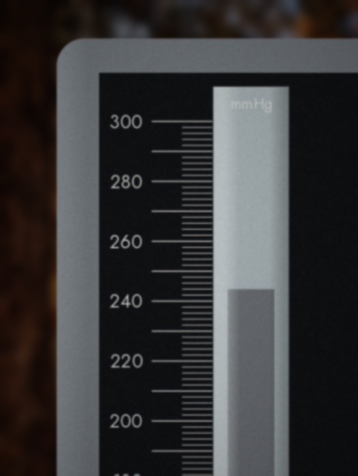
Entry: 244 mmHg
